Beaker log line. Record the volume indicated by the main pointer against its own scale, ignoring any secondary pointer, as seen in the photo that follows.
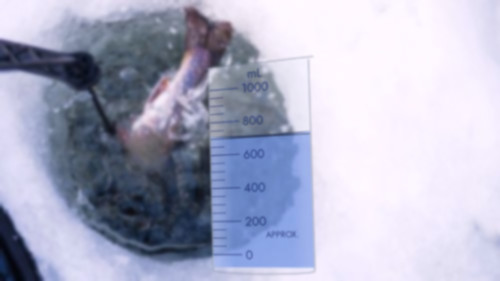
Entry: 700 mL
